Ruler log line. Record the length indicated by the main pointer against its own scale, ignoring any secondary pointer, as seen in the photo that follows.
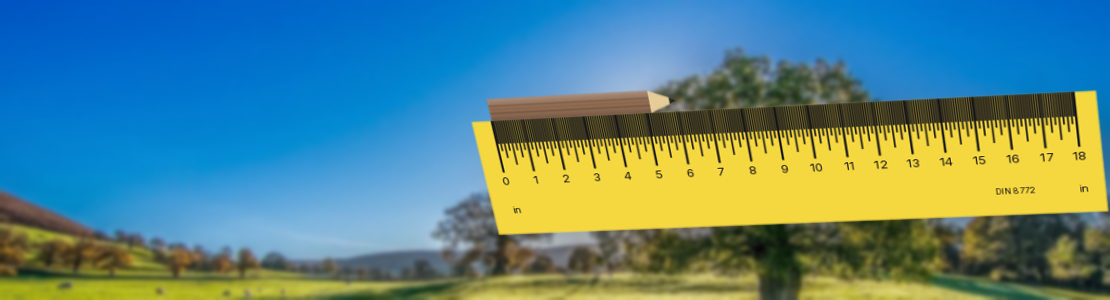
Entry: 6 in
